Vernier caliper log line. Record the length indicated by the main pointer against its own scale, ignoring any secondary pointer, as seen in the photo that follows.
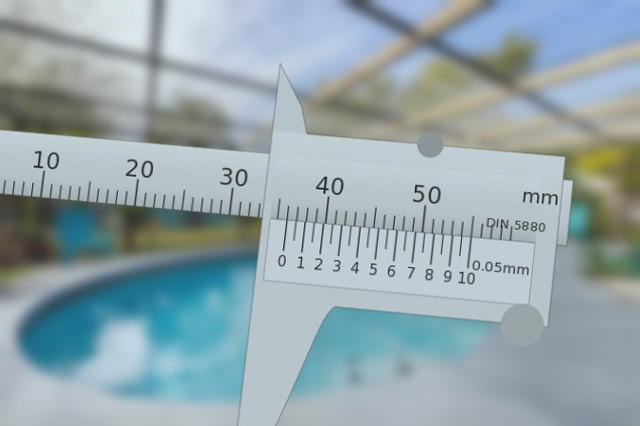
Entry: 36.0 mm
